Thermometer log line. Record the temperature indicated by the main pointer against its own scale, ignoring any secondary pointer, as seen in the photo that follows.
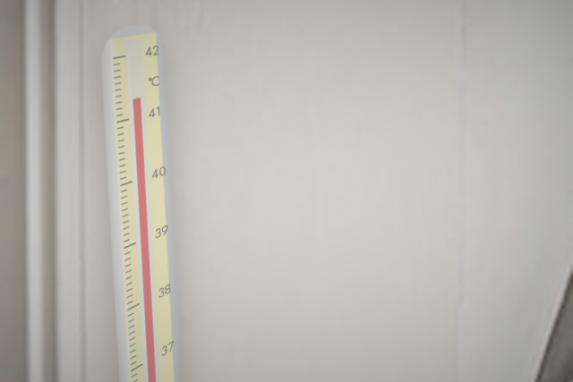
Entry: 41.3 °C
